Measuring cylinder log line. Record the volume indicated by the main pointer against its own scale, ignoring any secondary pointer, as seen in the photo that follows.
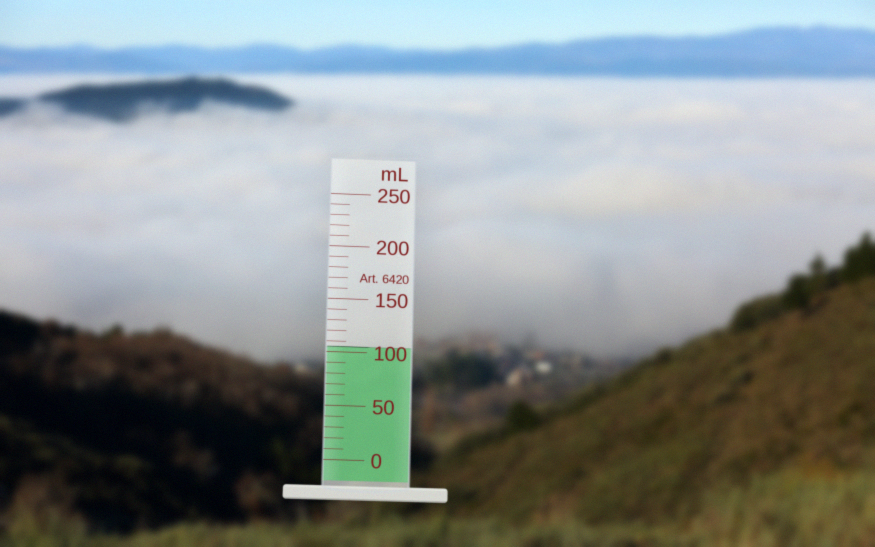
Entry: 105 mL
